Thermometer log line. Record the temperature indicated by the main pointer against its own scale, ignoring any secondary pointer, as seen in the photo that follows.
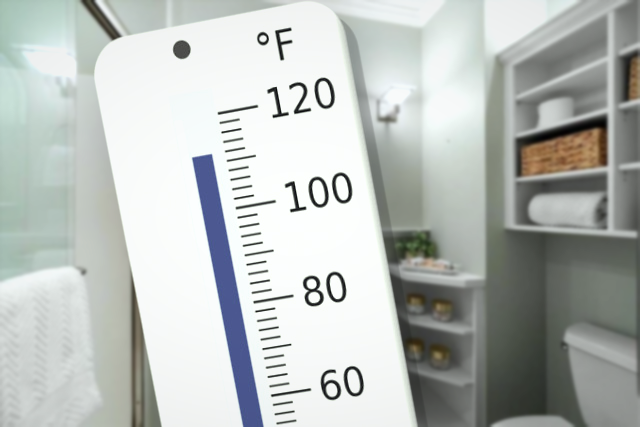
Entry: 112 °F
